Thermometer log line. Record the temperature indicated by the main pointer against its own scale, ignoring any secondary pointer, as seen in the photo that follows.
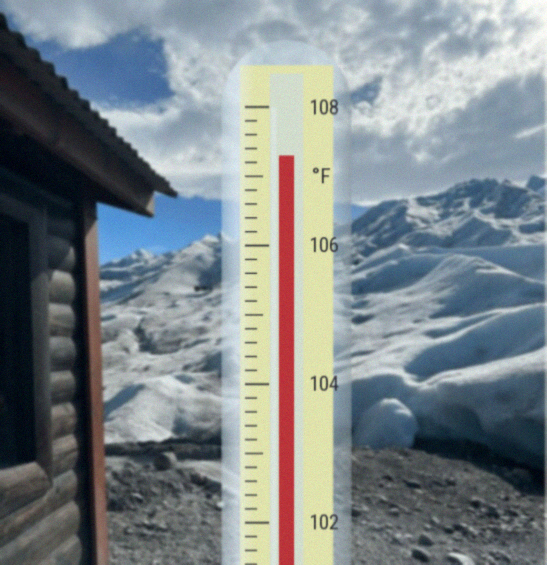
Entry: 107.3 °F
